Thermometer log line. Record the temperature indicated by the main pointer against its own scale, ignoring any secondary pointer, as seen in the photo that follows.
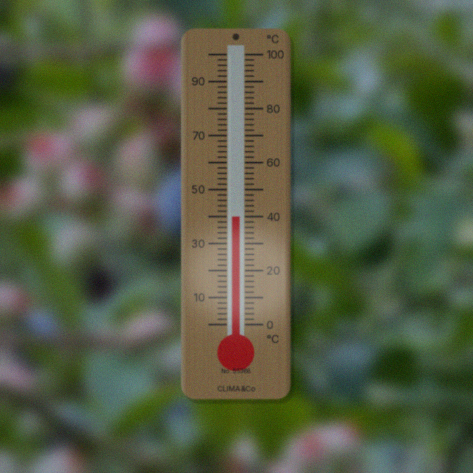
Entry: 40 °C
